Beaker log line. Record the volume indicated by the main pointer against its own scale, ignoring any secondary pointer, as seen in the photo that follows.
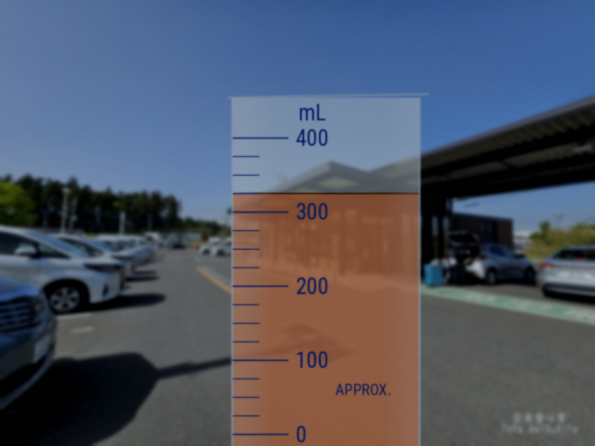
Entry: 325 mL
